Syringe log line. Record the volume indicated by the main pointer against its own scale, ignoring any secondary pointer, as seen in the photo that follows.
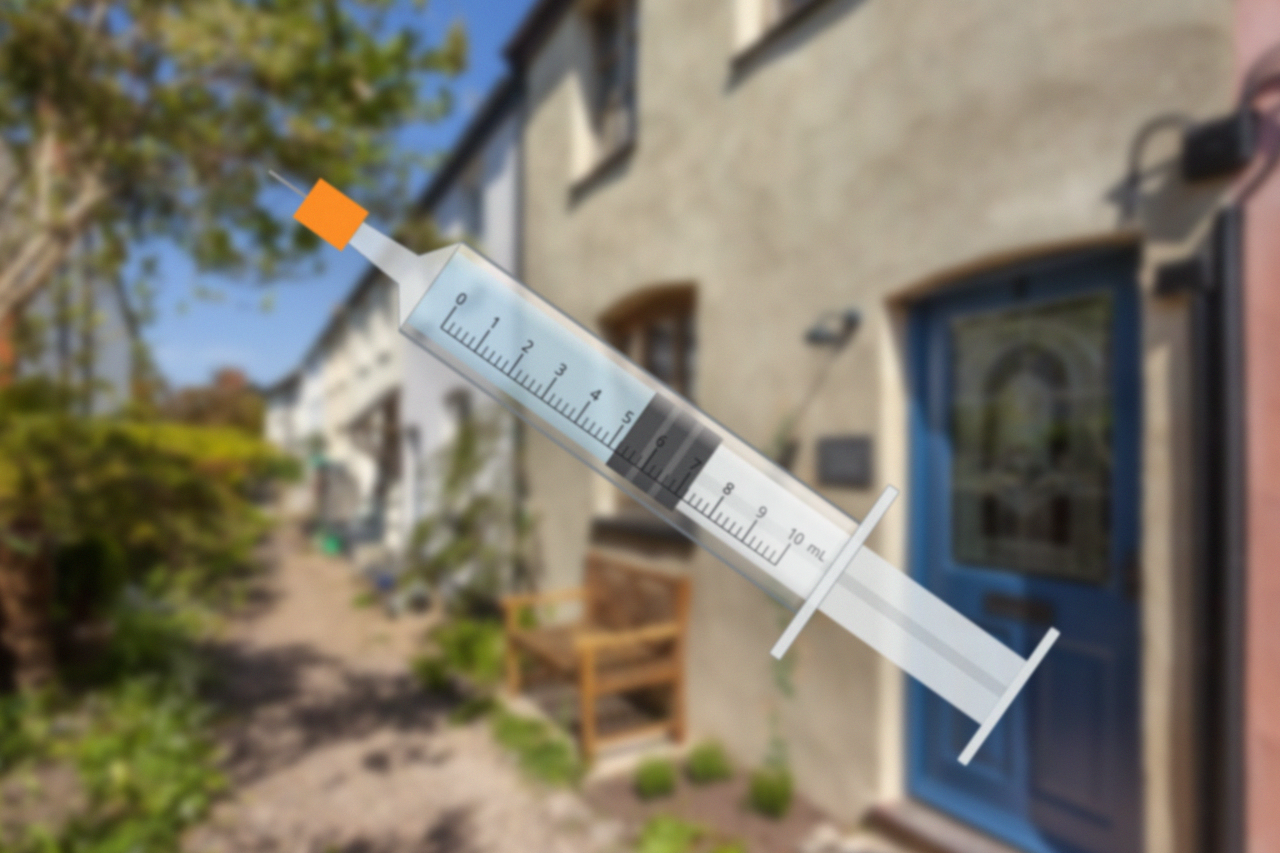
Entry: 5.2 mL
